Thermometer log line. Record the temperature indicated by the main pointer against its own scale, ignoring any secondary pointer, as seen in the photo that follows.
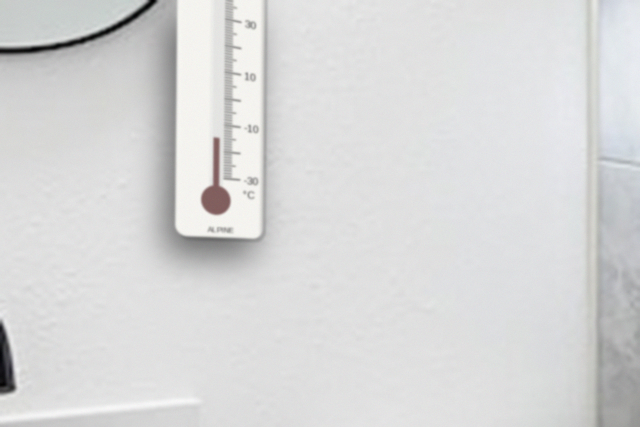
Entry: -15 °C
